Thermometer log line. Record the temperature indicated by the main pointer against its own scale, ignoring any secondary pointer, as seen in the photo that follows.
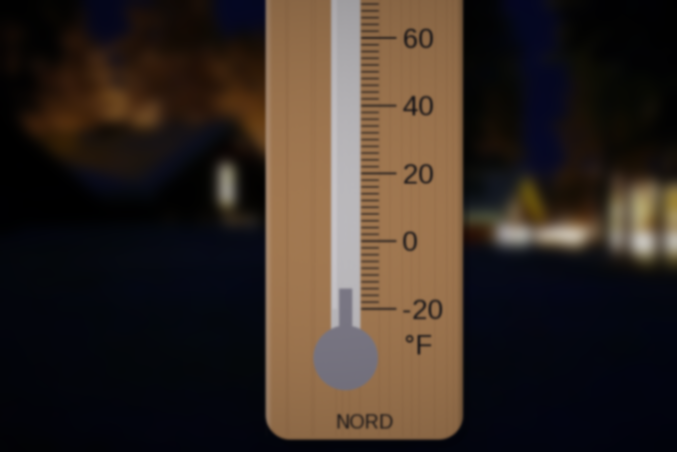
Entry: -14 °F
